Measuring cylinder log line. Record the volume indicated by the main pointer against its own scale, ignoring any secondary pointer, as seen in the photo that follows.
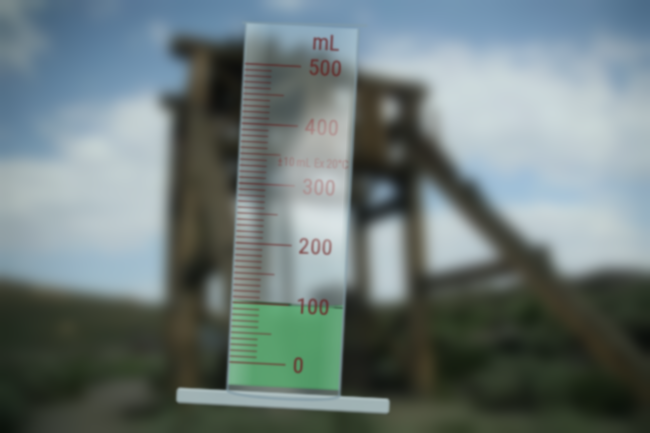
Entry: 100 mL
